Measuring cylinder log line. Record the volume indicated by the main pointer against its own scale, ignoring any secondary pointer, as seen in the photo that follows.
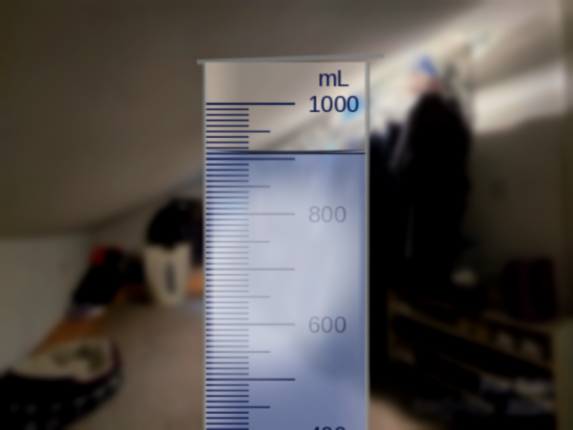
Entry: 910 mL
